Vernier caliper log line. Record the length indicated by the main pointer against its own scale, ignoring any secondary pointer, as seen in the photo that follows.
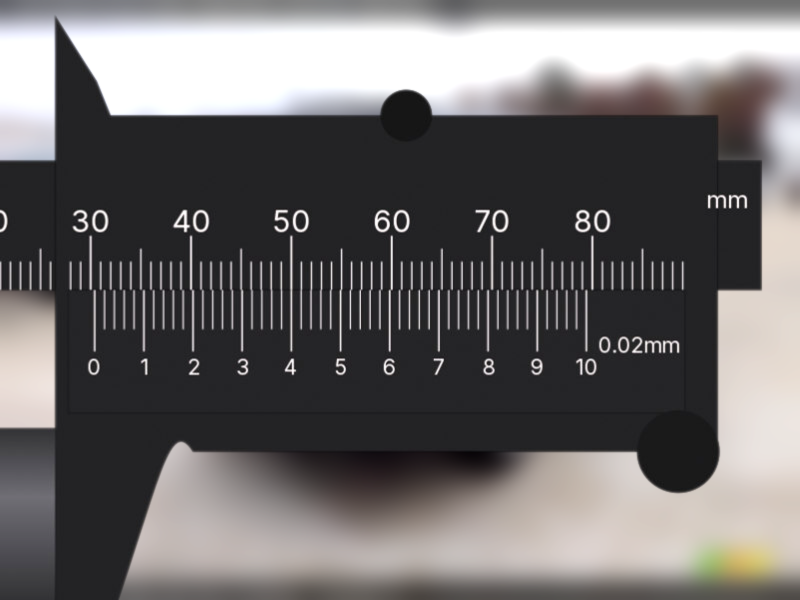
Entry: 30.4 mm
